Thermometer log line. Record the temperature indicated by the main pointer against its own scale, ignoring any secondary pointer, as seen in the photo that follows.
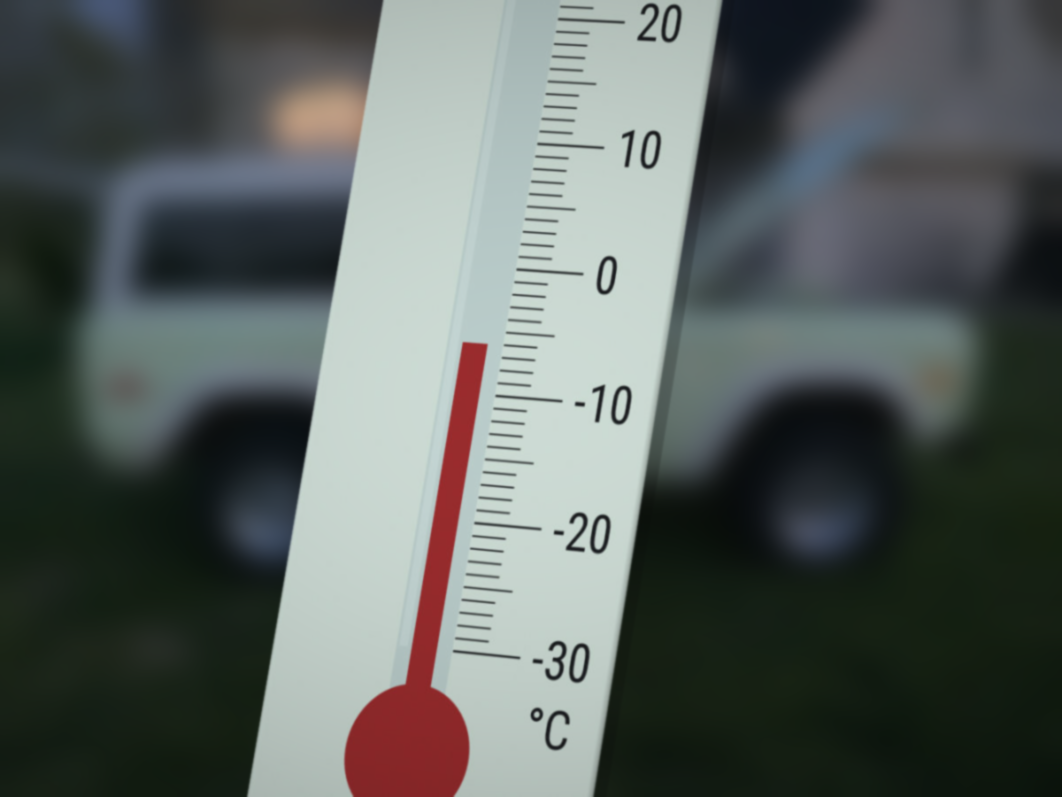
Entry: -6 °C
